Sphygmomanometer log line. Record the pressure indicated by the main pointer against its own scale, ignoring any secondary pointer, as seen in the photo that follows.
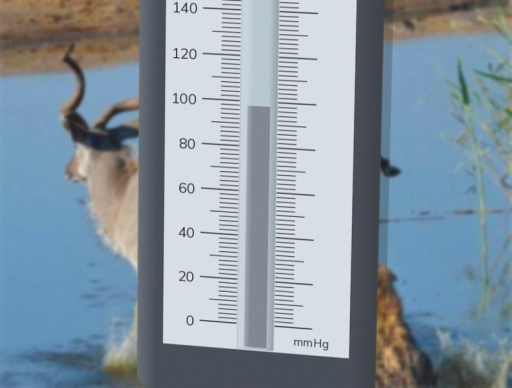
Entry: 98 mmHg
